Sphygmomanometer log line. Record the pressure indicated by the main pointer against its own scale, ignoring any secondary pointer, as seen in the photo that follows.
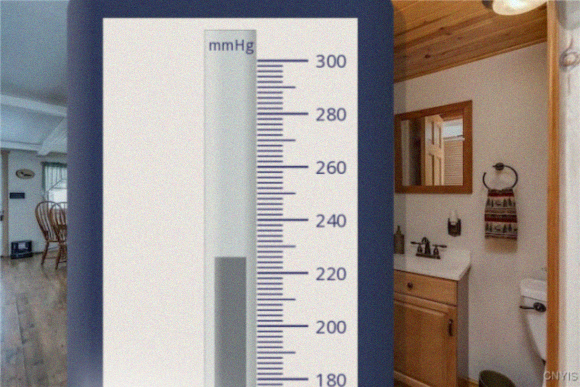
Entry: 226 mmHg
